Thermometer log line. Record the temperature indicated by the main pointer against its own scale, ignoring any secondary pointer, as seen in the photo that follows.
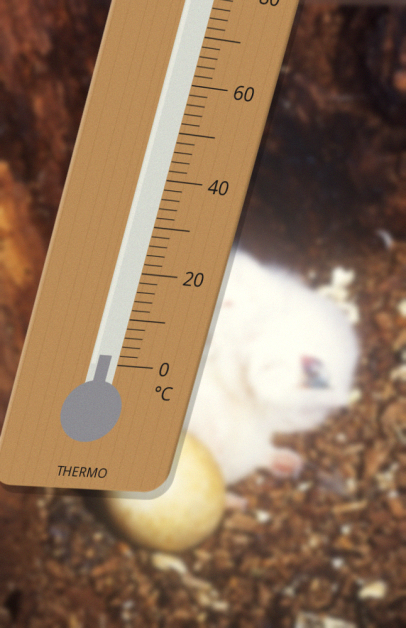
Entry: 2 °C
